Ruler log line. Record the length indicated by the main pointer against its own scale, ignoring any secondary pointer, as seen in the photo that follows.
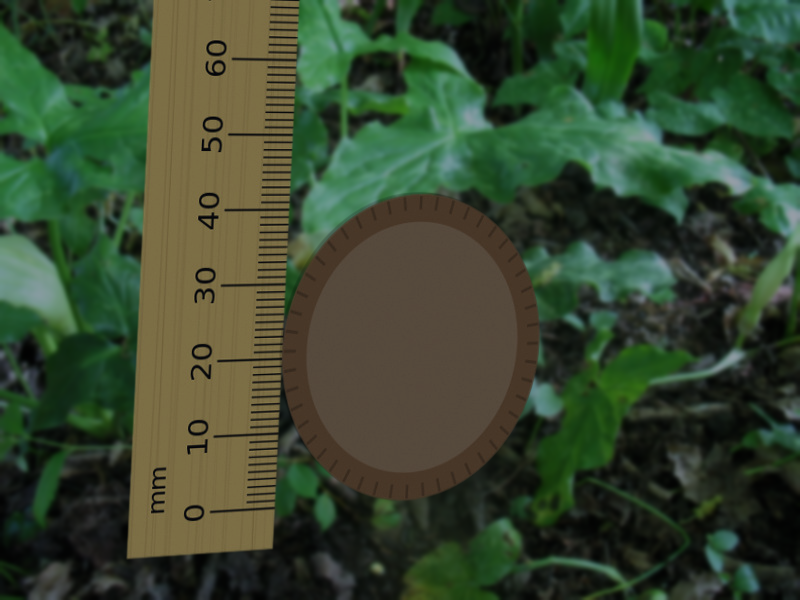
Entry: 42 mm
